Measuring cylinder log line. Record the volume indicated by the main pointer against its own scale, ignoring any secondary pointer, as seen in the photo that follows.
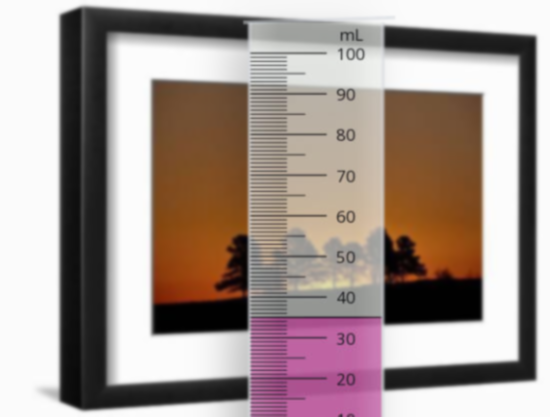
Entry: 35 mL
